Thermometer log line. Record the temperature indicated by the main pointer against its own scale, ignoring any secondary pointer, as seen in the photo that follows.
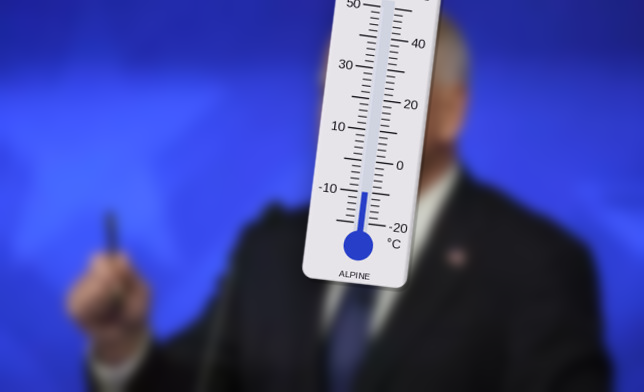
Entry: -10 °C
